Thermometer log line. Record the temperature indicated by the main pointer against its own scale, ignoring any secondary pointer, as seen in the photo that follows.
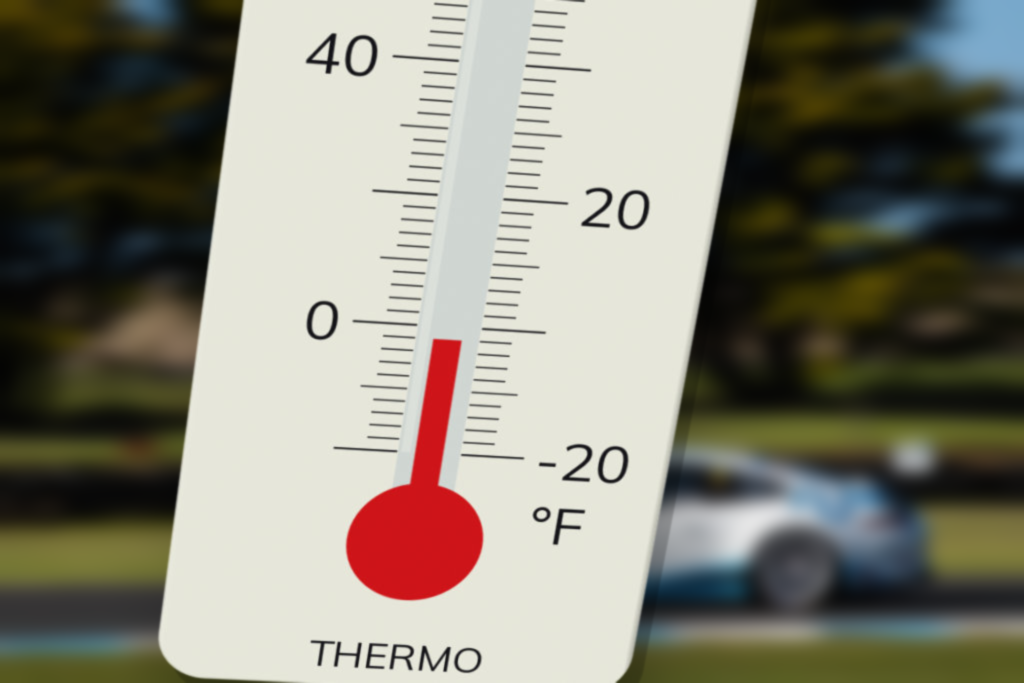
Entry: -2 °F
